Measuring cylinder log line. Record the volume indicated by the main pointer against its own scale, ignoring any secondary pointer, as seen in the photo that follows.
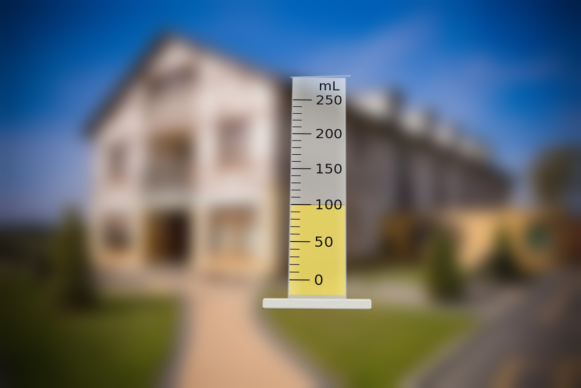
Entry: 100 mL
